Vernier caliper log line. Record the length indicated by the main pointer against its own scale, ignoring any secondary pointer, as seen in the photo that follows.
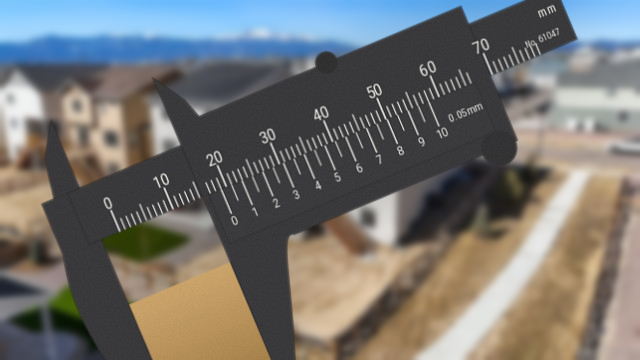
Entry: 19.0 mm
